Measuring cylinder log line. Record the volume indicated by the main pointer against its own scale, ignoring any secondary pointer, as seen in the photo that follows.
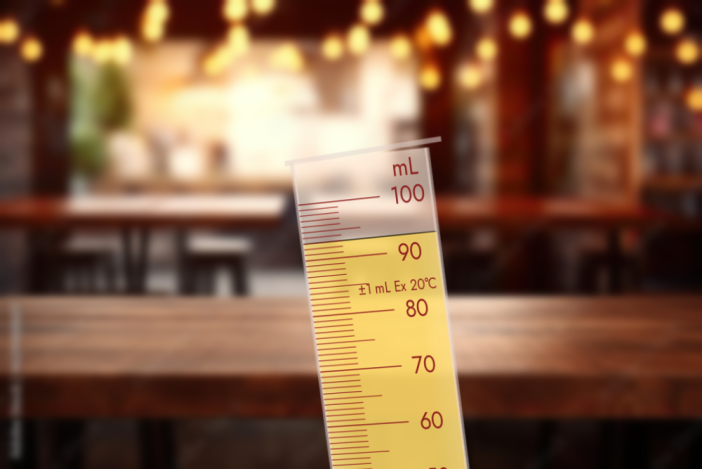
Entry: 93 mL
